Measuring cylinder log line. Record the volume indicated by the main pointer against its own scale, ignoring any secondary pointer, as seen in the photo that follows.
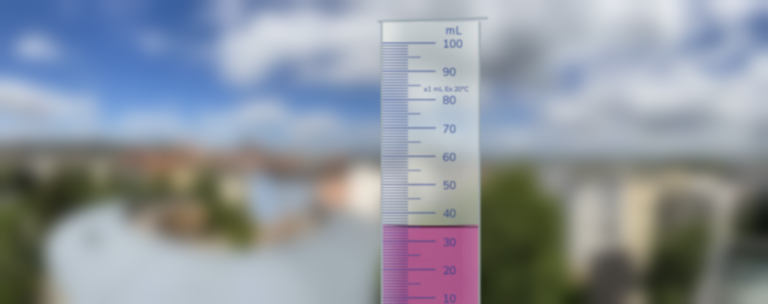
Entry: 35 mL
